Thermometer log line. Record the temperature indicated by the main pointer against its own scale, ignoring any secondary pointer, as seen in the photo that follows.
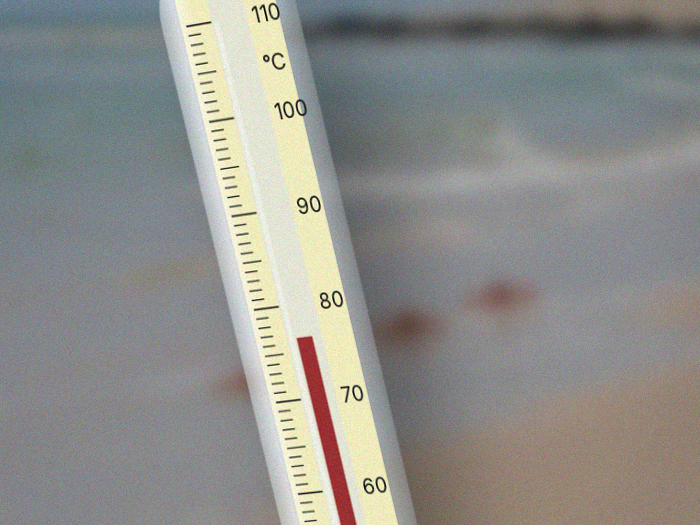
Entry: 76.5 °C
